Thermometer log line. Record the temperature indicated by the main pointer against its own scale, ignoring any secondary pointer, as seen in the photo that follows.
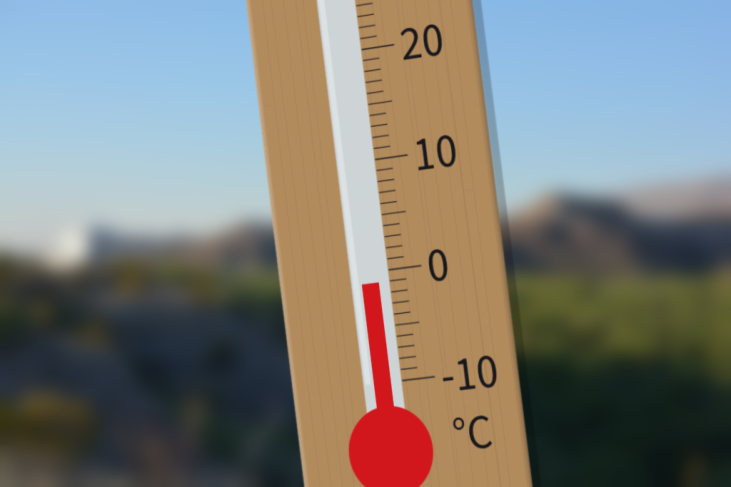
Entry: -1 °C
